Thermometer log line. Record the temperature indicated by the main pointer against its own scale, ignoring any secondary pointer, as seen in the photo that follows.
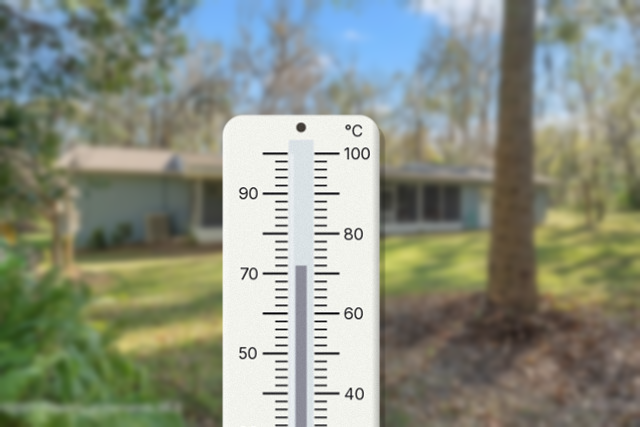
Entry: 72 °C
